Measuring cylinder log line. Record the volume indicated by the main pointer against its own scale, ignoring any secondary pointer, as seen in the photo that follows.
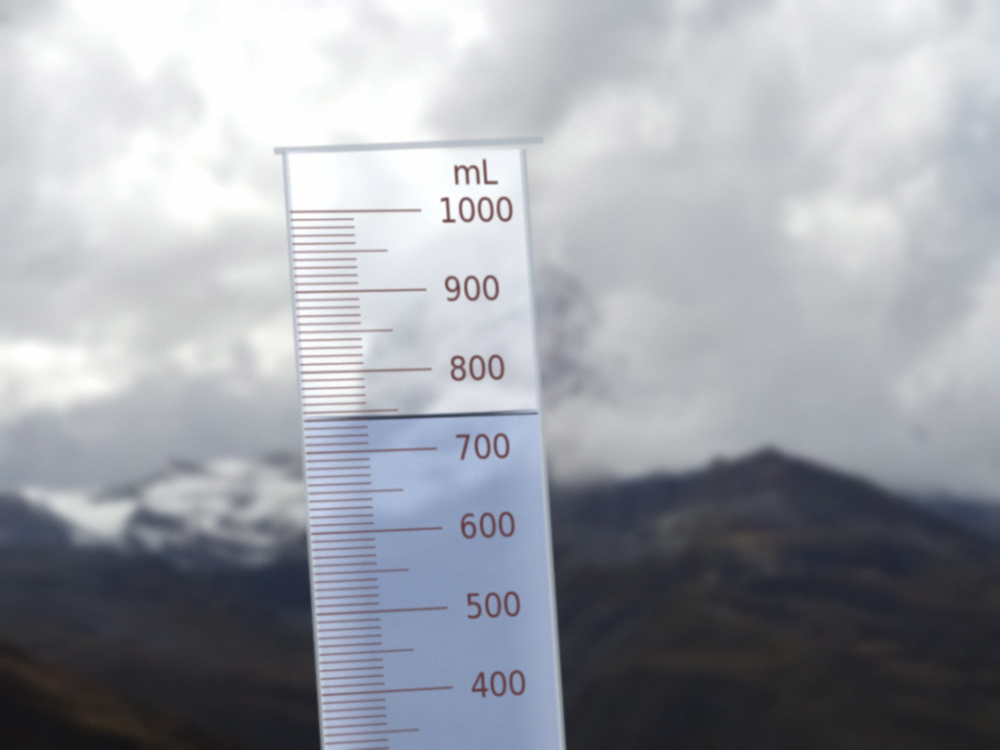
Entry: 740 mL
